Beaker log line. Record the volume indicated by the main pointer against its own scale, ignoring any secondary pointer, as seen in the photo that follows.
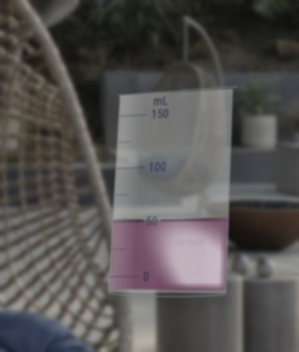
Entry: 50 mL
